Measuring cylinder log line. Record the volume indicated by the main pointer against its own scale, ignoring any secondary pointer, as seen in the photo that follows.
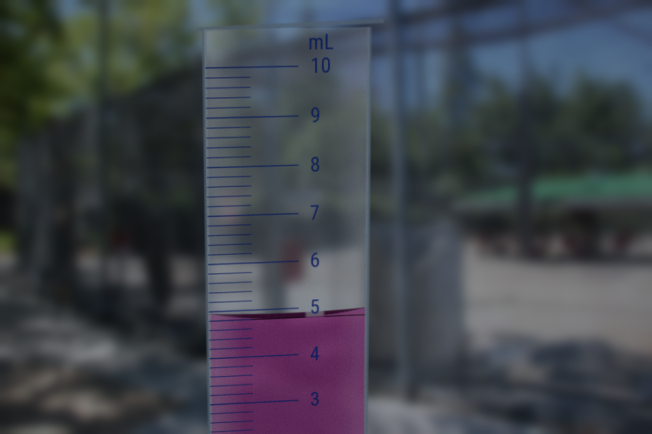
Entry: 4.8 mL
